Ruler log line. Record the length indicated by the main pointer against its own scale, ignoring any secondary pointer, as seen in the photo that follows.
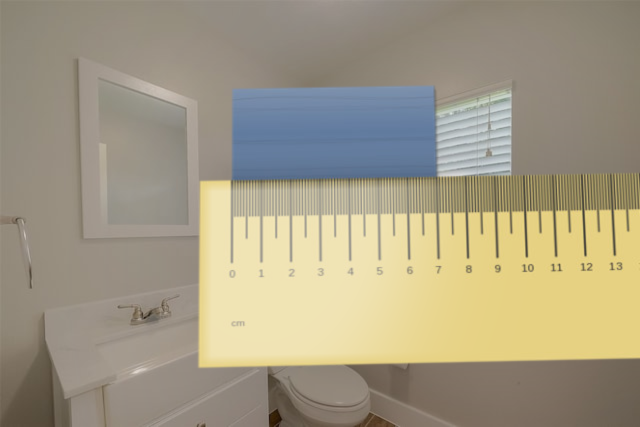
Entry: 7 cm
